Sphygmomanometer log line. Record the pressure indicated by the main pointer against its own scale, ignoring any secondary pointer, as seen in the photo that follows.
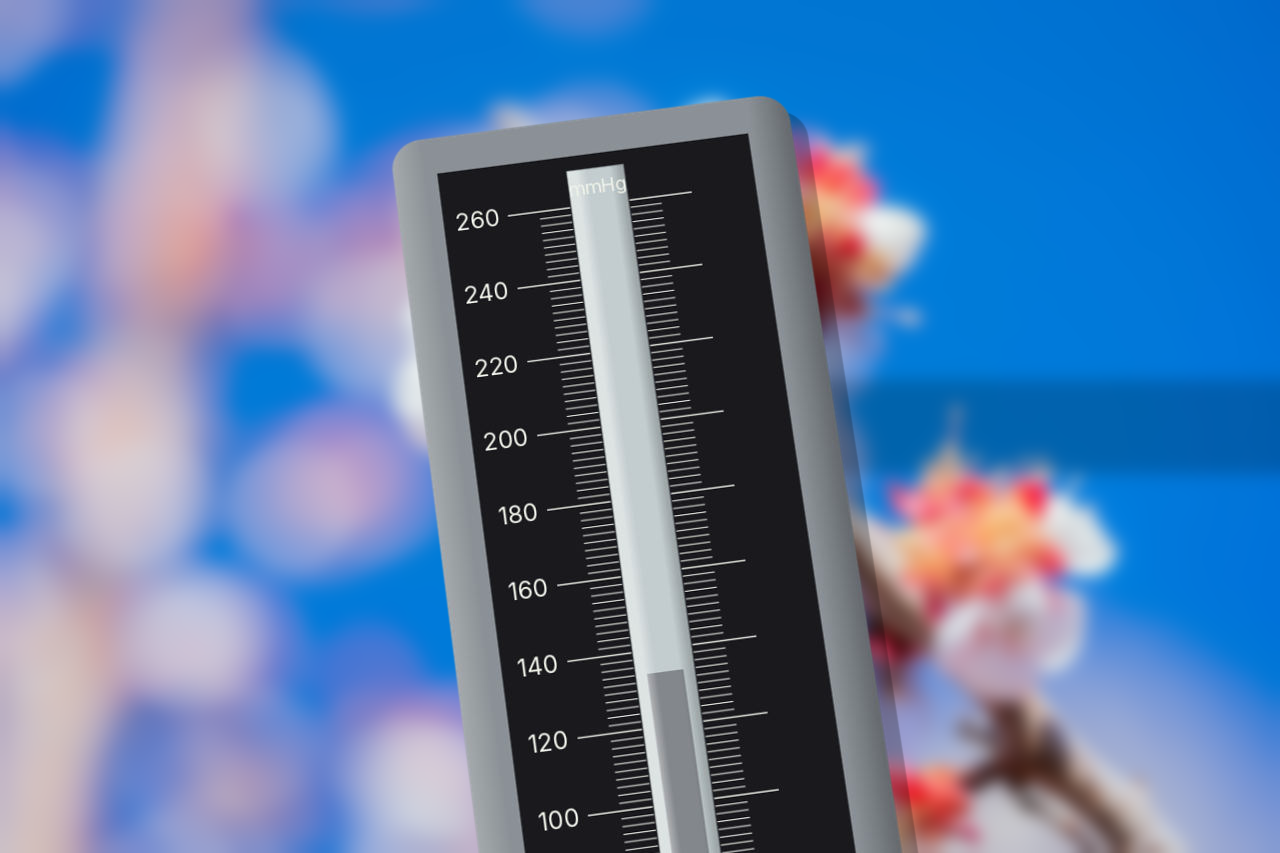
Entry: 134 mmHg
